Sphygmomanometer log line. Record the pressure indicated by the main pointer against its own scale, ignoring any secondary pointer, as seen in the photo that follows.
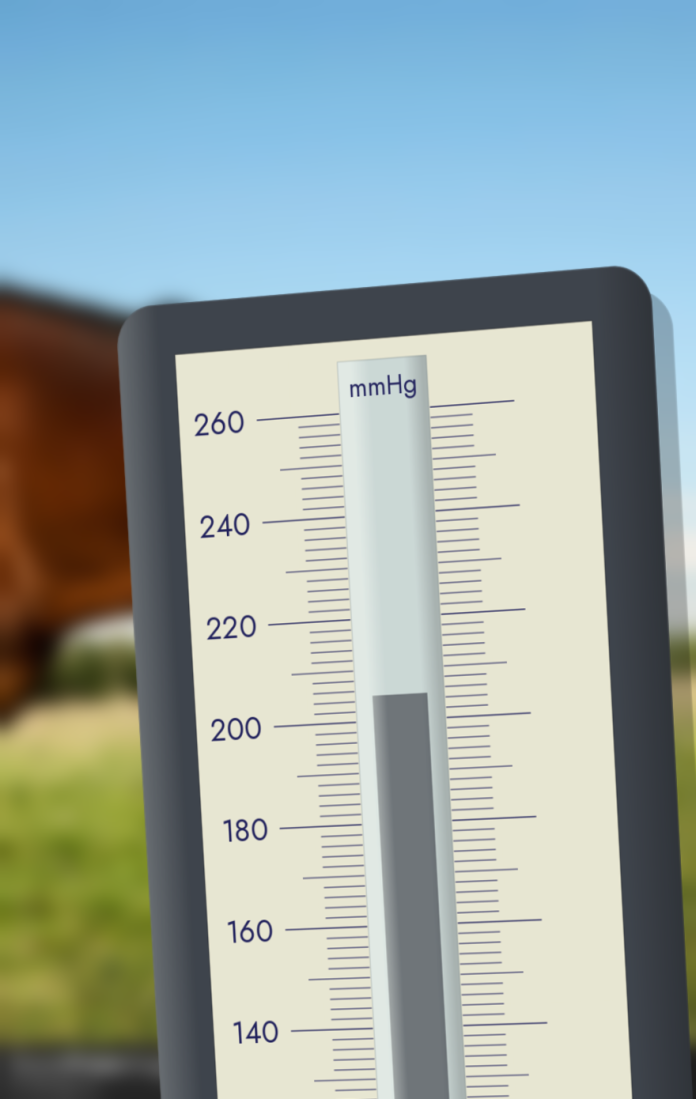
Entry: 205 mmHg
